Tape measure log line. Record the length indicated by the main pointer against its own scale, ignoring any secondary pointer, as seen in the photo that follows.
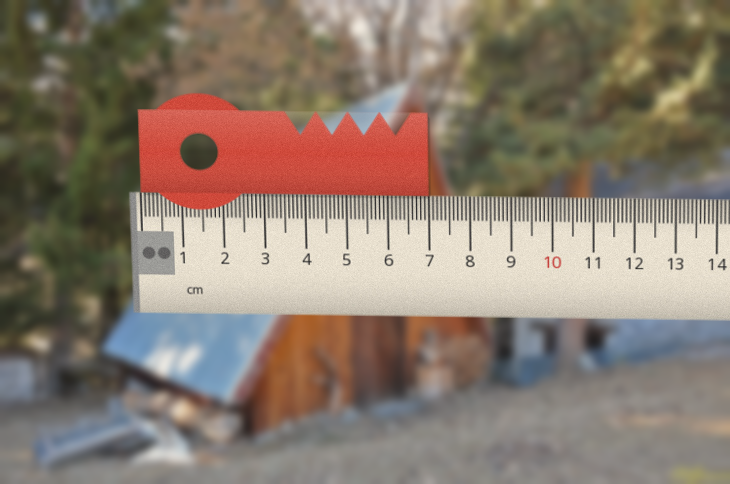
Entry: 7 cm
